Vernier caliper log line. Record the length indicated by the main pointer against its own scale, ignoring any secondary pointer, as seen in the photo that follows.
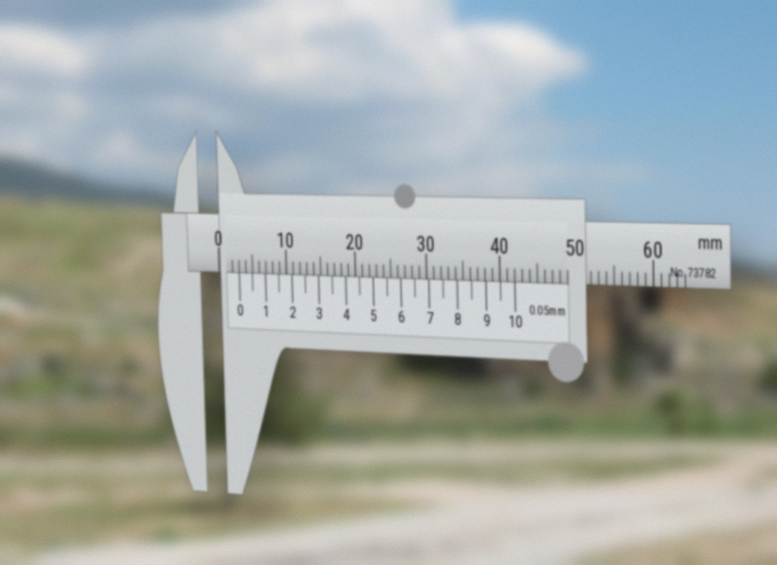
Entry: 3.0 mm
